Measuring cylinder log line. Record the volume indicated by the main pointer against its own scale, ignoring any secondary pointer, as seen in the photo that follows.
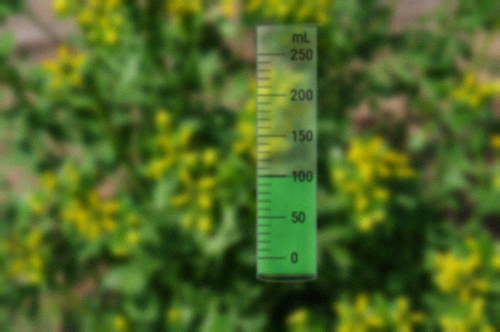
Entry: 100 mL
